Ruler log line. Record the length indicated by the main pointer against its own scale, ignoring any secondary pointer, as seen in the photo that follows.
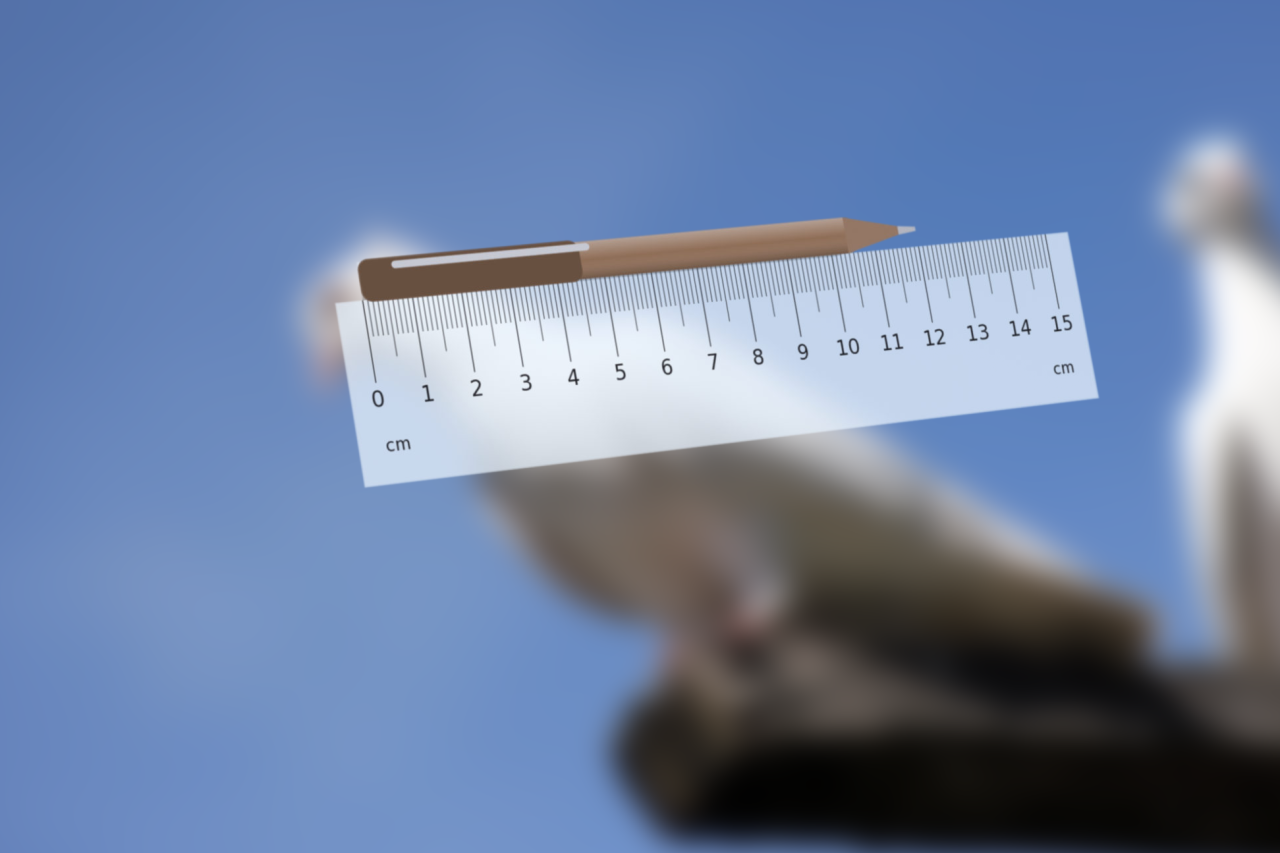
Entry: 12 cm
